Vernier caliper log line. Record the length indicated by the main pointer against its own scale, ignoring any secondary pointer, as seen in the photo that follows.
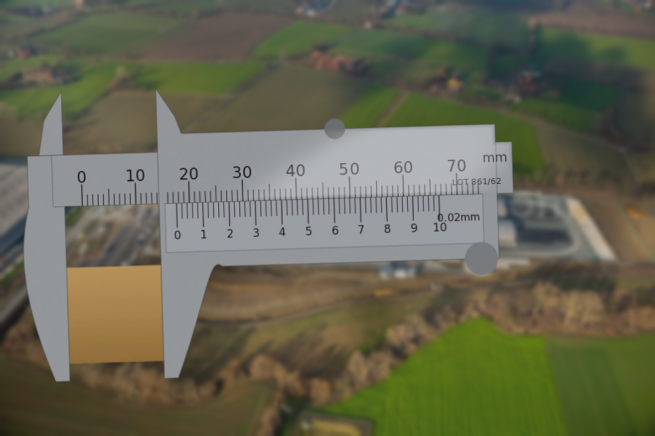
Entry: 17.6 mm
